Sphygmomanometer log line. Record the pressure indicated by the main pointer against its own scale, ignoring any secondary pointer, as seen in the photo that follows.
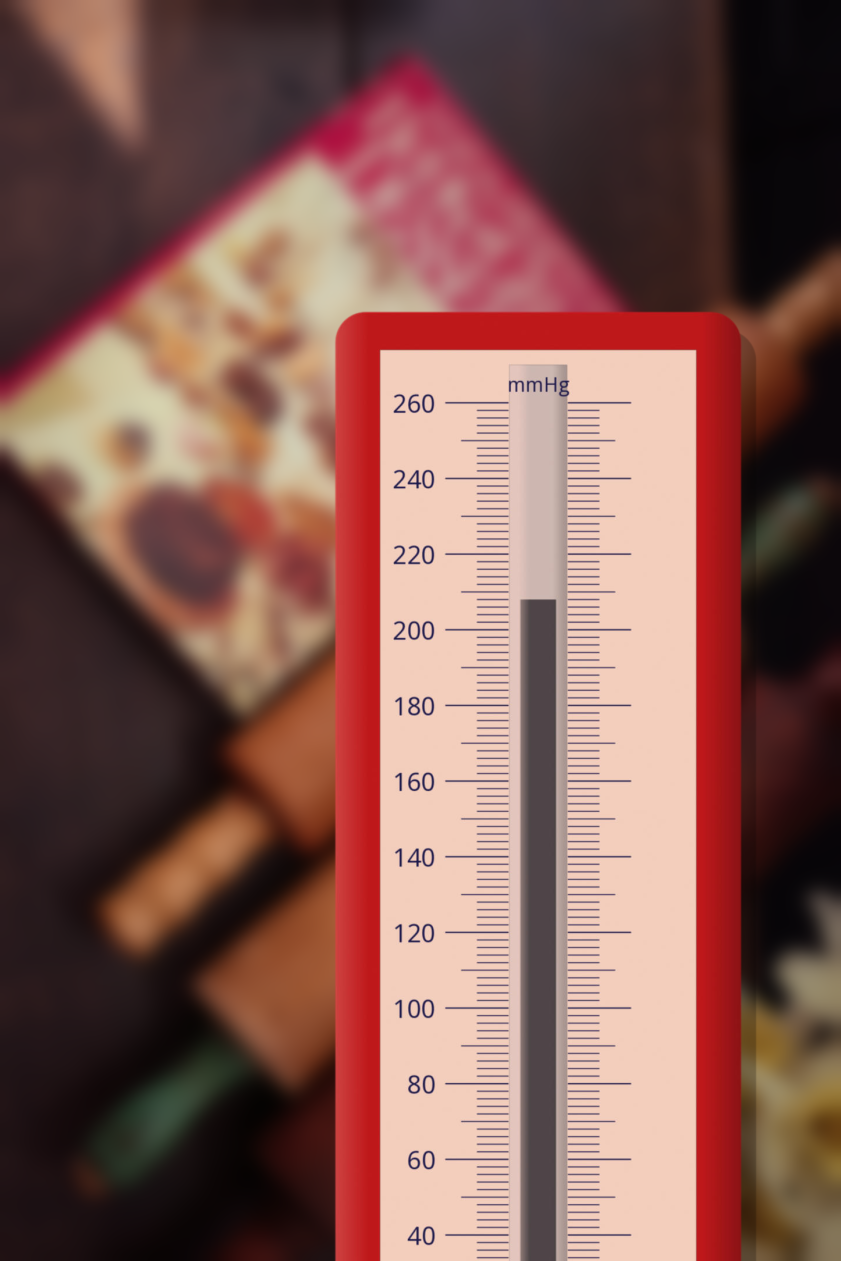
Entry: 208 mmHg
